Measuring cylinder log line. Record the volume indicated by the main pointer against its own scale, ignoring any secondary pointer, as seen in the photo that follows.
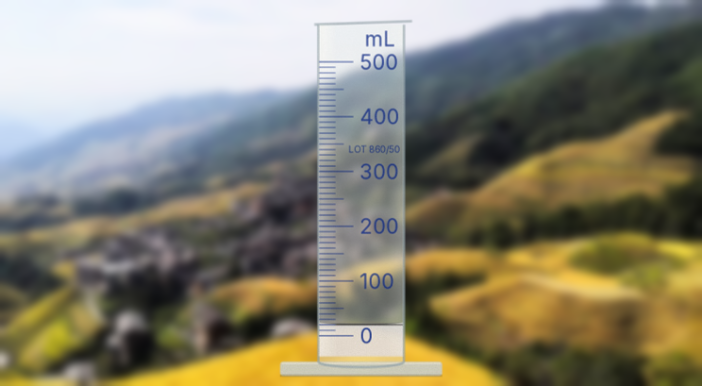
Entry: 20 mL
